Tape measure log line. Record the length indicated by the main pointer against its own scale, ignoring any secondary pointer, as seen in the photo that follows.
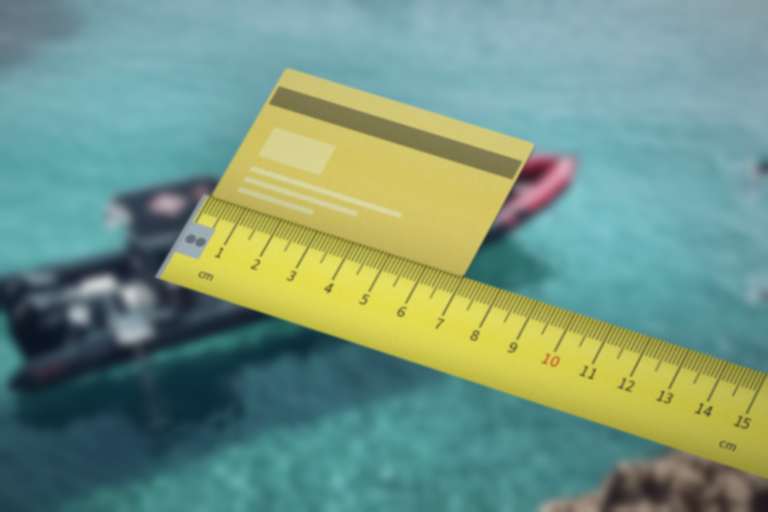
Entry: 7 cm
